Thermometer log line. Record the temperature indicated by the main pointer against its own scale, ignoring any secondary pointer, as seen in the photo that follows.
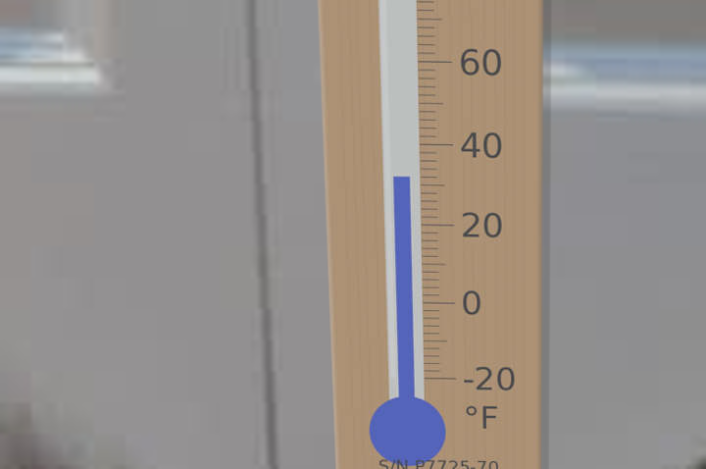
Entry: 32 °F
